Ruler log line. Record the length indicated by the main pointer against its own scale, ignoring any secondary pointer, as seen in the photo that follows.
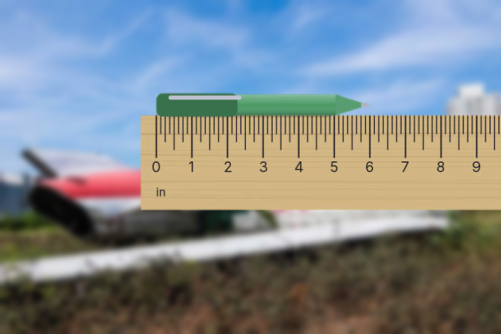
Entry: 6 in
